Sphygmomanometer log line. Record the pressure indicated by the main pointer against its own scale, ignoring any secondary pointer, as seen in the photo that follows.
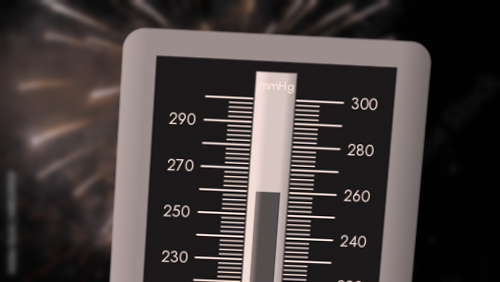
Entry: 260 mmHg
